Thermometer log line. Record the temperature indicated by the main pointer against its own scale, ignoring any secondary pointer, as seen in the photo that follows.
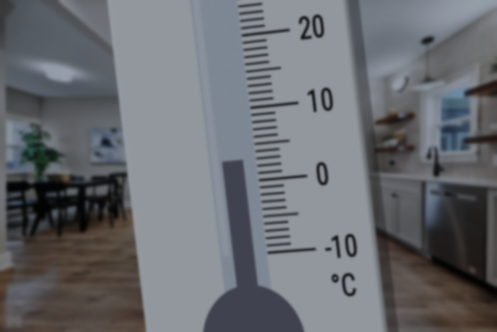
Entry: 3 °C
